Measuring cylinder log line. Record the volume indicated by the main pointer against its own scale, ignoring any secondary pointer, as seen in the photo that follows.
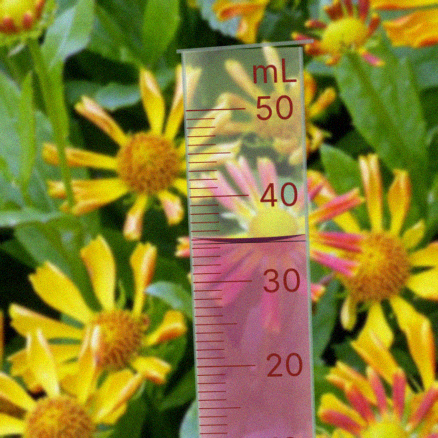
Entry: 34.5 mL
